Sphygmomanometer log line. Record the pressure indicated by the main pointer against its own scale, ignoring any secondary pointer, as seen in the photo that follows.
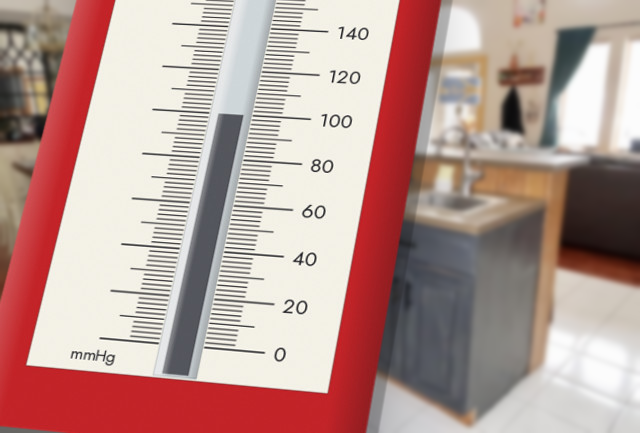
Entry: 100 mmHg
